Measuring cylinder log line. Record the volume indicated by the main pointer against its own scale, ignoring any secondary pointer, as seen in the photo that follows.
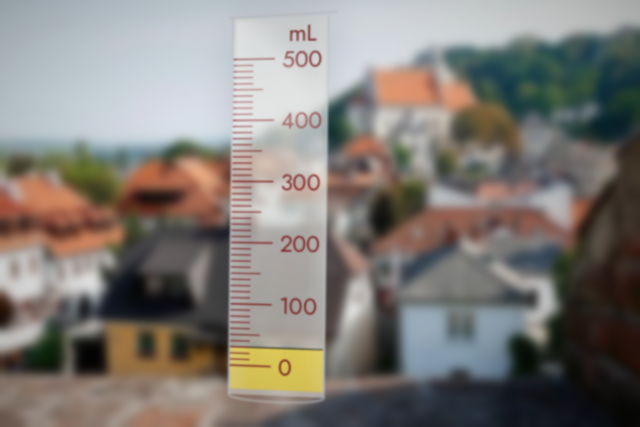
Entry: 30 mL
